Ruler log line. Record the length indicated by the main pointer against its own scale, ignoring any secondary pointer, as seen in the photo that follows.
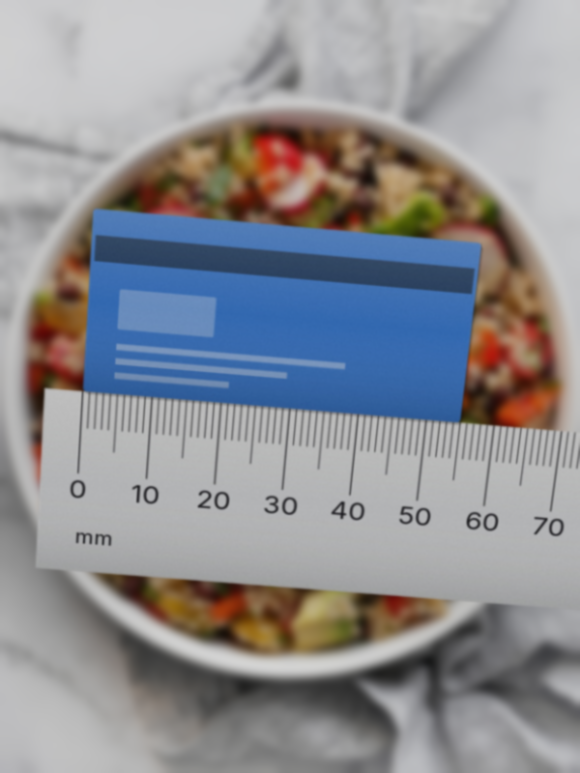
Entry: 55 mm
